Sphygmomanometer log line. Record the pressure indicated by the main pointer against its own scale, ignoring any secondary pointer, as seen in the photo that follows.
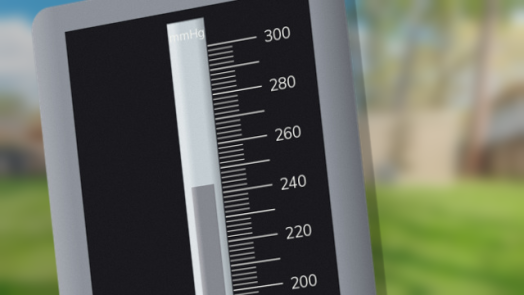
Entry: 244 mmHg
